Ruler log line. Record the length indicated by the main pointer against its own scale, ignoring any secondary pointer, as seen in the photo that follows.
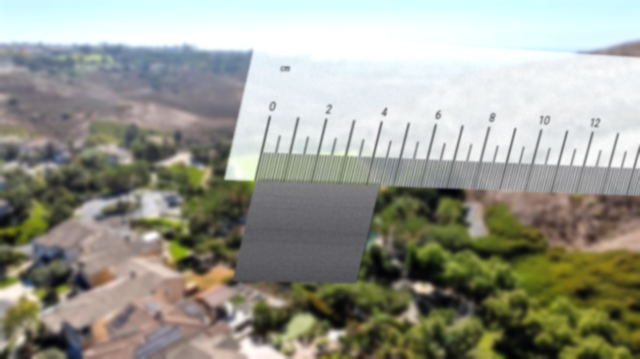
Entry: 4.5 cm
